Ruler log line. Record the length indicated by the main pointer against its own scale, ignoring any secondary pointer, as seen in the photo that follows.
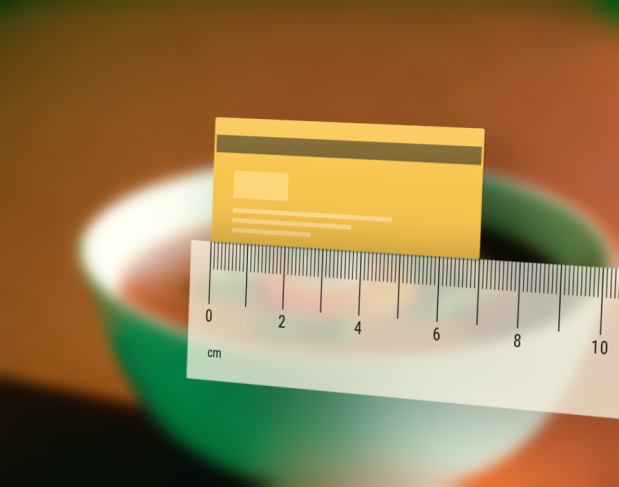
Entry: 7 cm
